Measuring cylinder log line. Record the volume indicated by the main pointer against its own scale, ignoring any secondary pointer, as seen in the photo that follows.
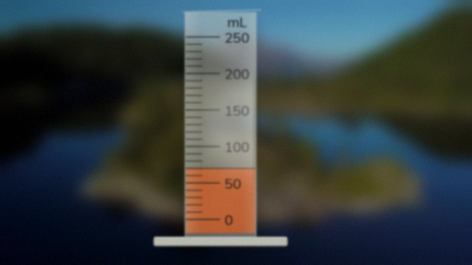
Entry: 70 mL
